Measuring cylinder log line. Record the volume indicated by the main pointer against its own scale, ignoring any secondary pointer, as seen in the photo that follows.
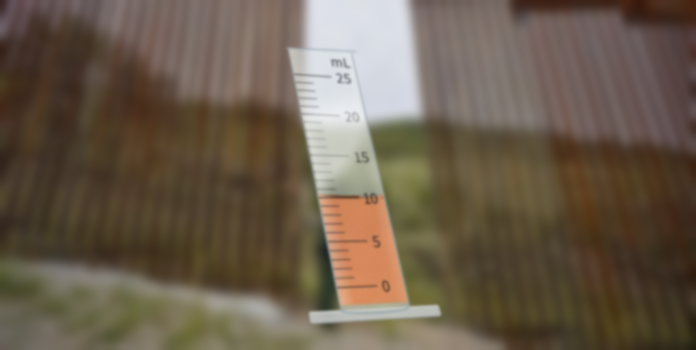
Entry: 10 mL
